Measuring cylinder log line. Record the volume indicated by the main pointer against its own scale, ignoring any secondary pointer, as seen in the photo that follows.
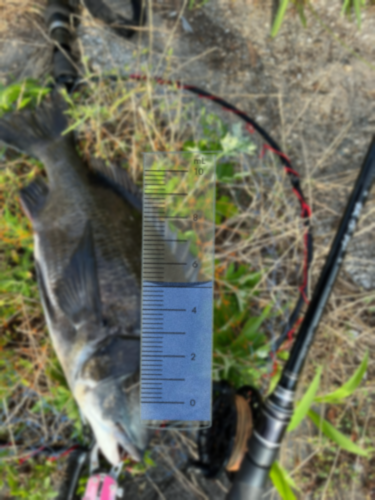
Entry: 5 mL
